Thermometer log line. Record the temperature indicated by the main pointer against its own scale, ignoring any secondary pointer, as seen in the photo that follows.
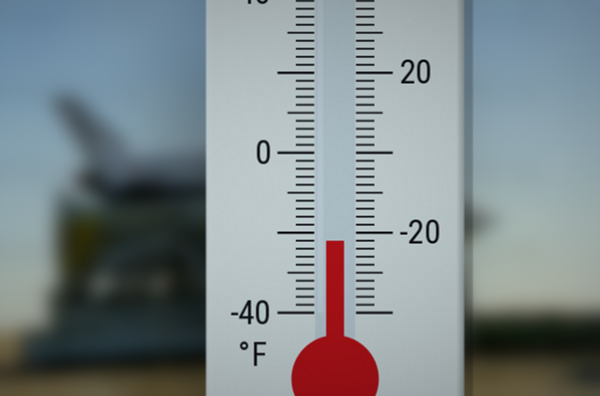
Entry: -22 °F
